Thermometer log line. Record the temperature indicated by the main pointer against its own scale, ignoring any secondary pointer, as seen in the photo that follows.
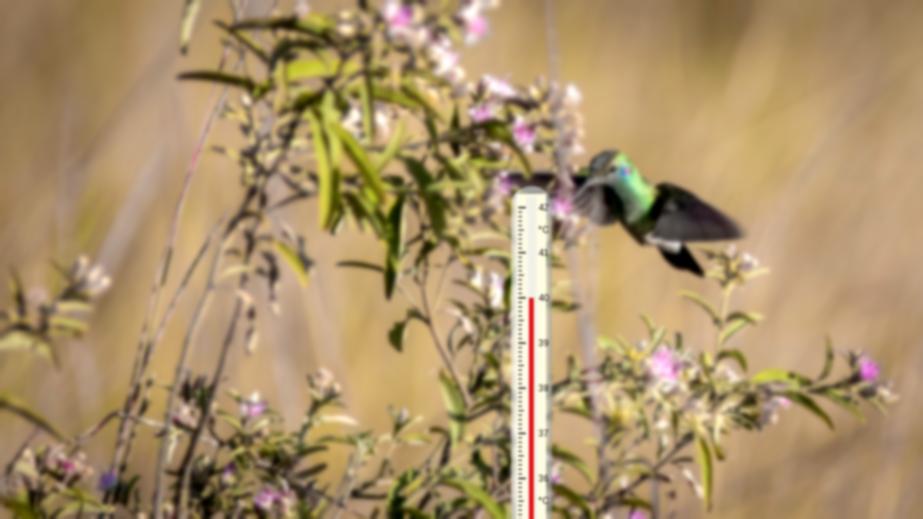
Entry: 40 °C
